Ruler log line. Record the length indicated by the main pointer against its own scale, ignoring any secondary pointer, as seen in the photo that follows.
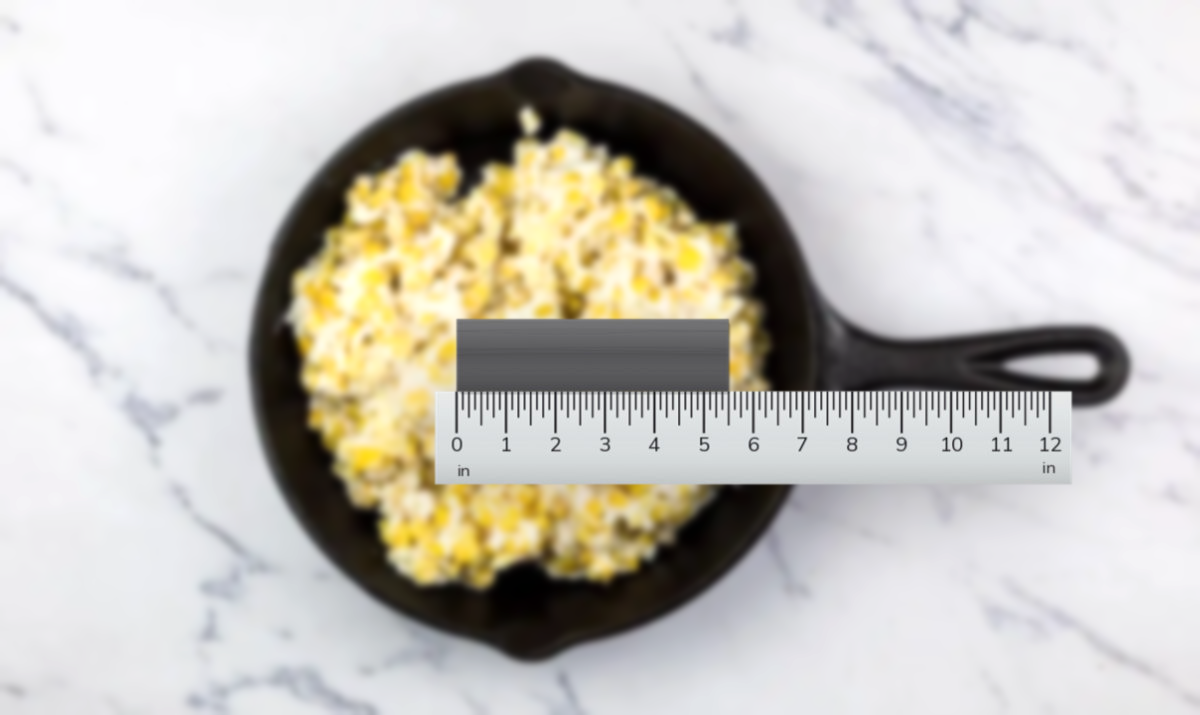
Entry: 5.5 in
